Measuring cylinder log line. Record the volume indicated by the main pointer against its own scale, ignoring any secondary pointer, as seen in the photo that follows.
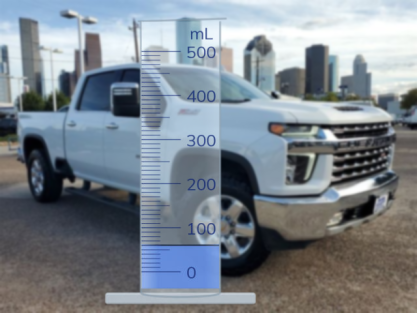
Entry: 60 mL
